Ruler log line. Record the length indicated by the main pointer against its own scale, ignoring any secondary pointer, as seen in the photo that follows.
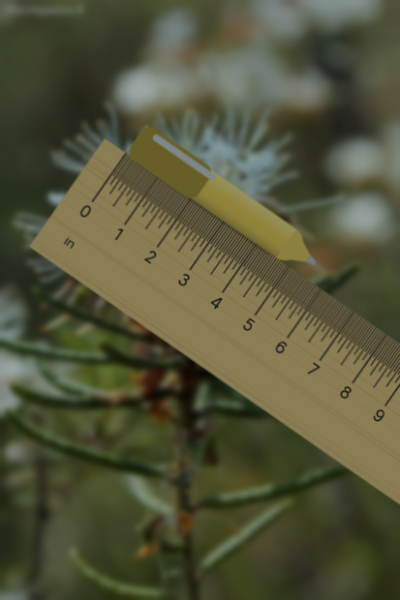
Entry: 5.5 in
